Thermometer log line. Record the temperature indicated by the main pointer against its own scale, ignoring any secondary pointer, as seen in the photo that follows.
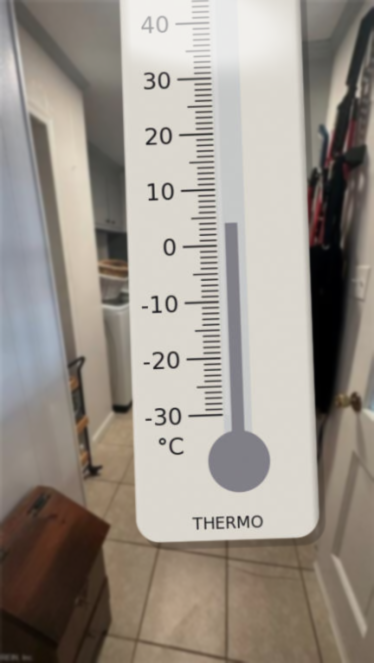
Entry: 4 °C
